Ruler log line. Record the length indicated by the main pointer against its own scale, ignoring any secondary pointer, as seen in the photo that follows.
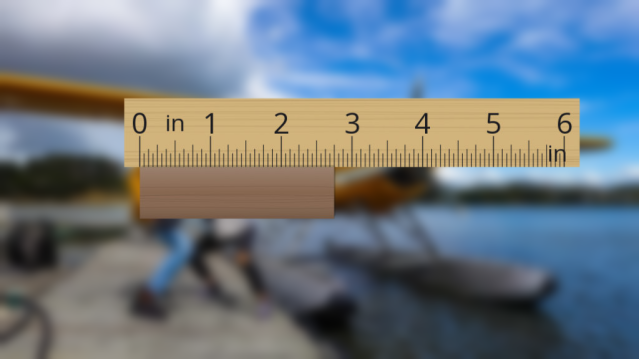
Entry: 2.75 in
